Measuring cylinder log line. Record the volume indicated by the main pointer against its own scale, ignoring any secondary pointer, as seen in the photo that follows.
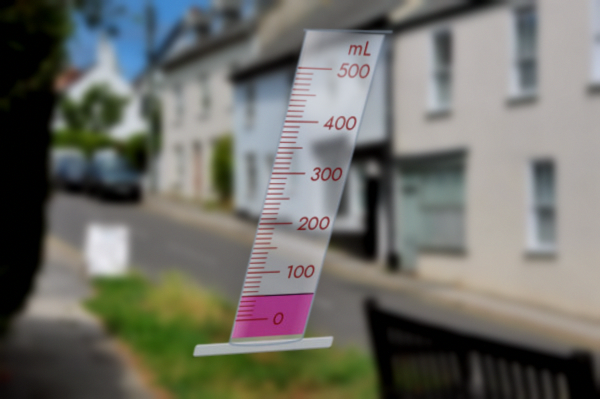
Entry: 50 mL
